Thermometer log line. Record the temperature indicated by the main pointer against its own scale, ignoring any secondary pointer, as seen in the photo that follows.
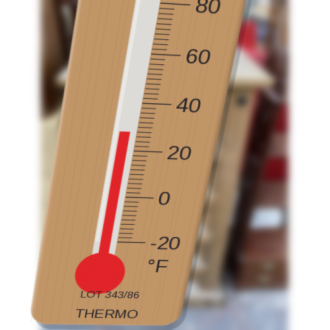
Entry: 28 °F
